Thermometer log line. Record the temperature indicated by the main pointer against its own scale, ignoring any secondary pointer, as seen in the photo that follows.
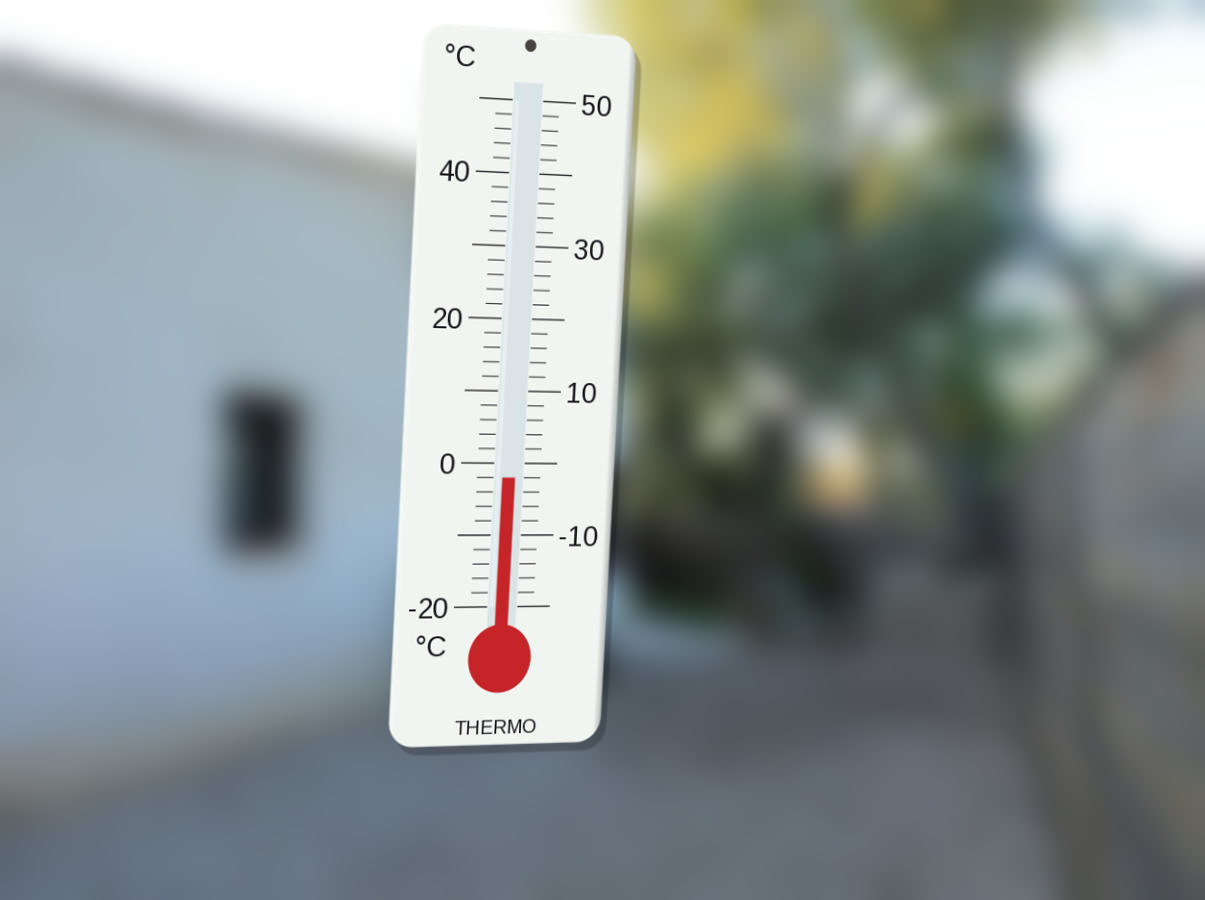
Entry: -2 °C
